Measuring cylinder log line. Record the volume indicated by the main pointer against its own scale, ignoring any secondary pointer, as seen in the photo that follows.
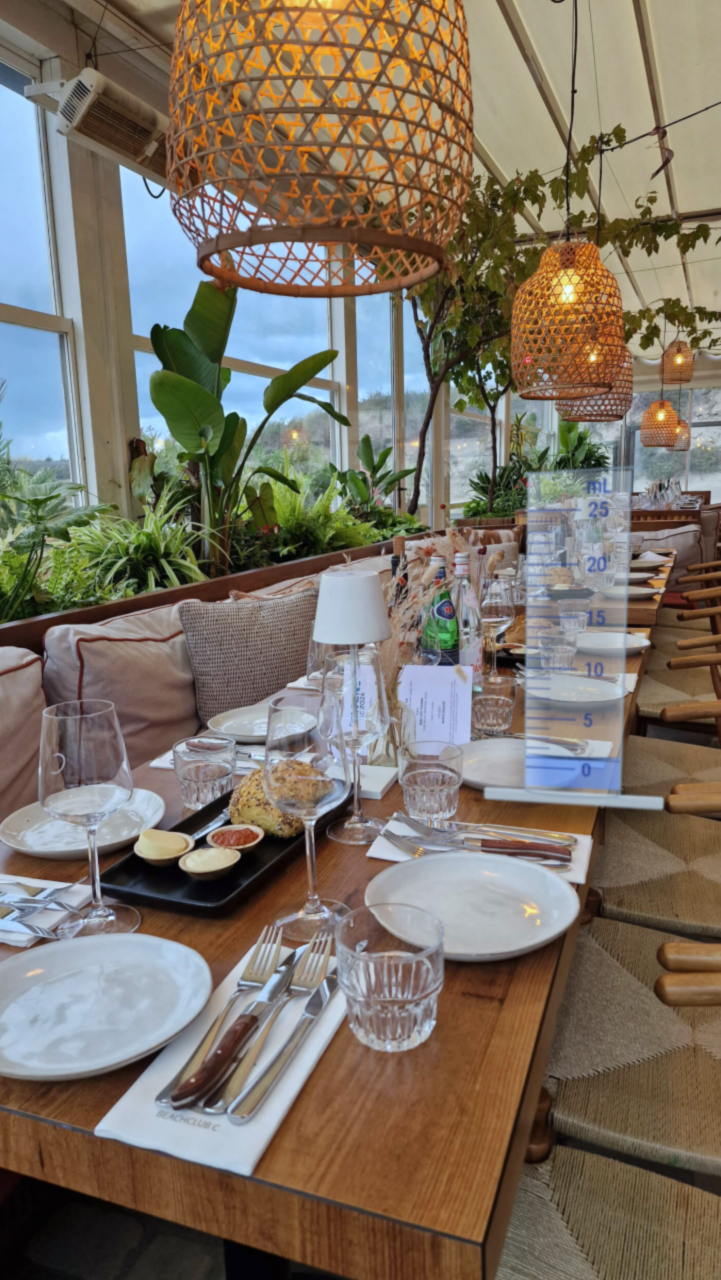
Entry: 1 mL
